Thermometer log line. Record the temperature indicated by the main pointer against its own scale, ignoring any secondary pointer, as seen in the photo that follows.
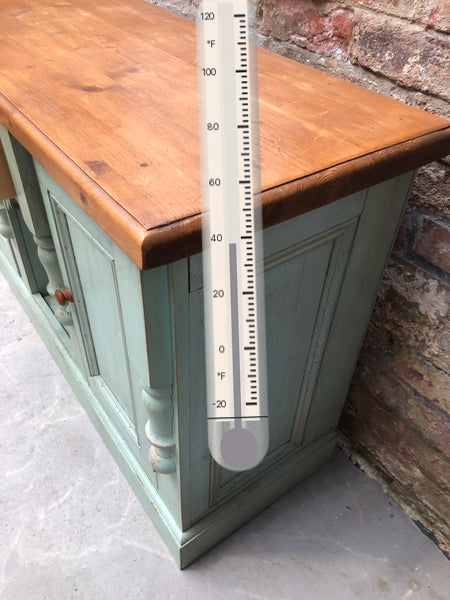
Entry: 38 °F
